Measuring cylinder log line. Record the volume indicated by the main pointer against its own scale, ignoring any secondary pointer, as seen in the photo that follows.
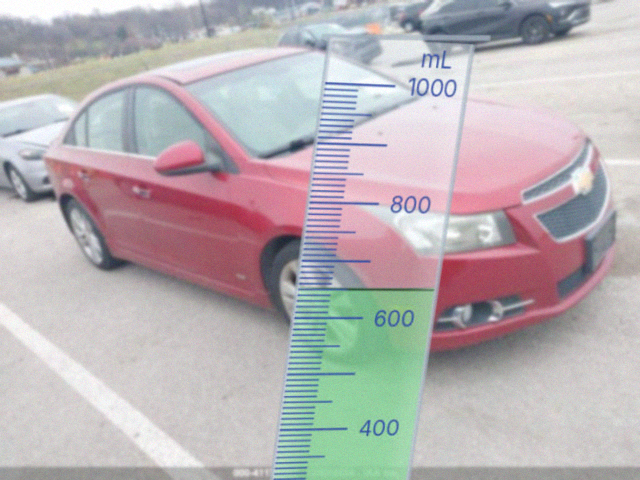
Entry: 650 mL
